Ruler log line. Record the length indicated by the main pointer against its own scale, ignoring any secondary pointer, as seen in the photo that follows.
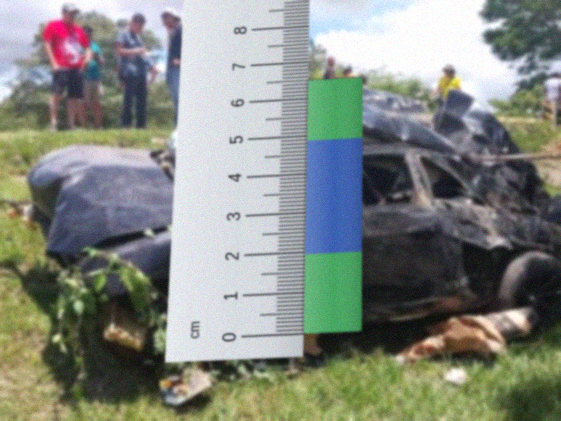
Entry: 6.5 cm
